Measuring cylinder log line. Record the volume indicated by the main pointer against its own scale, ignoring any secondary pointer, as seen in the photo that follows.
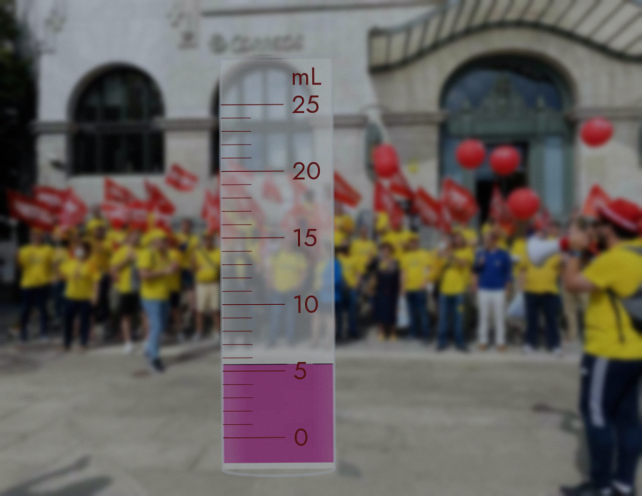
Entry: 5.5 mL
